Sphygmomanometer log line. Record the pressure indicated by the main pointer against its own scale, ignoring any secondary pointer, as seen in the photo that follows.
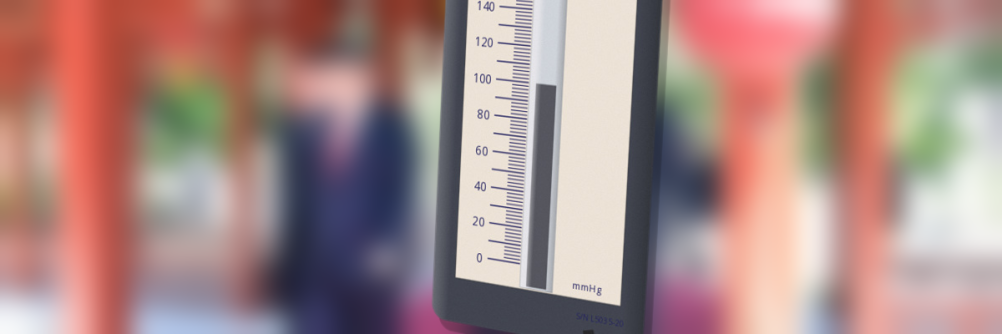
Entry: 100 mmHg
